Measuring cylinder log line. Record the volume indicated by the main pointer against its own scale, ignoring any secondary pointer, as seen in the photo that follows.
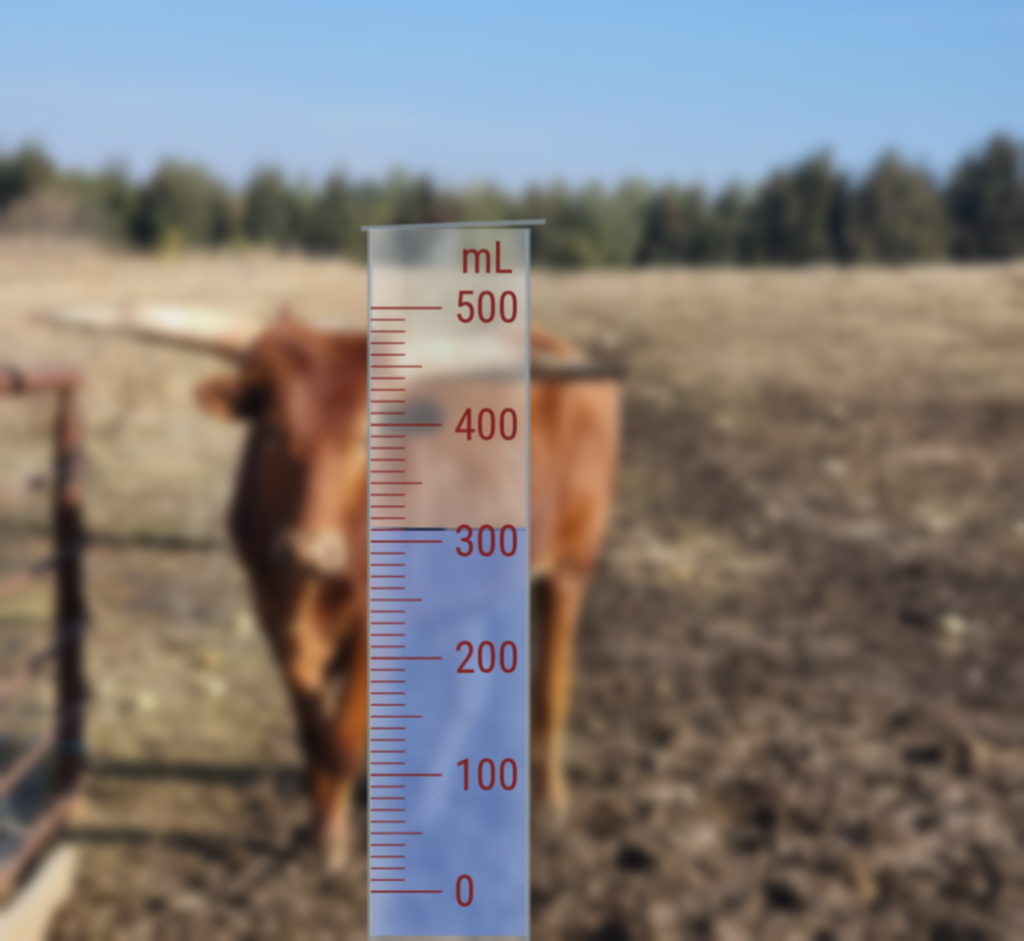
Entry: 310 mL
